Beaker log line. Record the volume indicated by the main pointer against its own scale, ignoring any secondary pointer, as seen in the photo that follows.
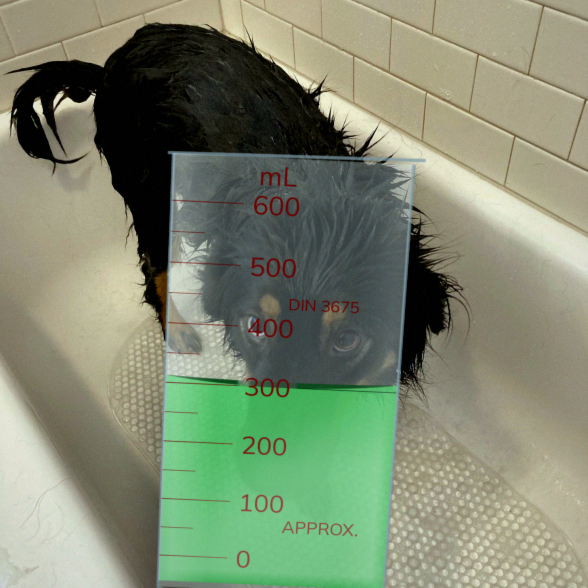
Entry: 300 mL
